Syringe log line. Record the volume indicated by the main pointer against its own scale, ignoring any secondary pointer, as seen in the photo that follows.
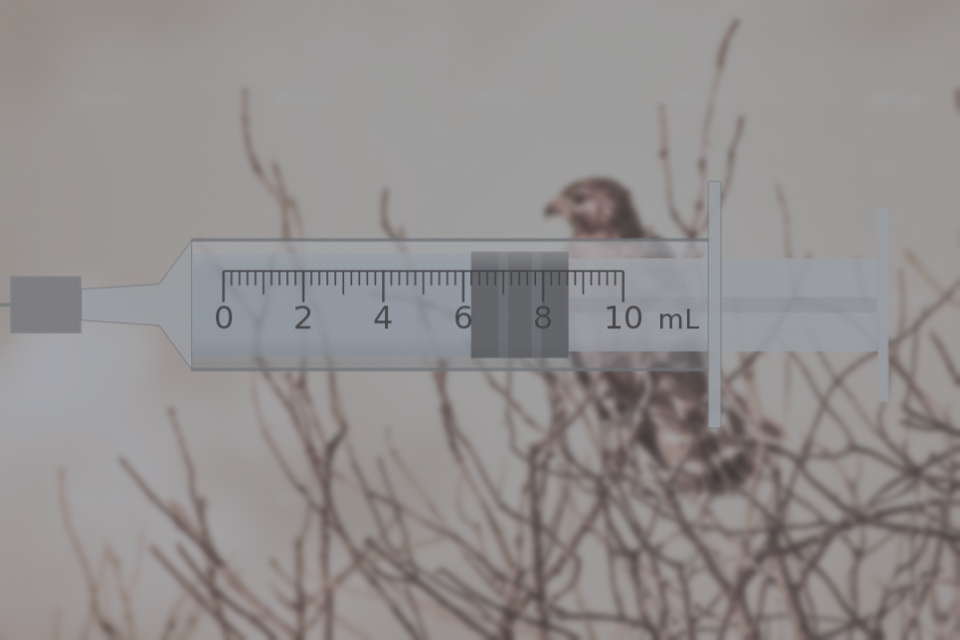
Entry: 6.2 mL
